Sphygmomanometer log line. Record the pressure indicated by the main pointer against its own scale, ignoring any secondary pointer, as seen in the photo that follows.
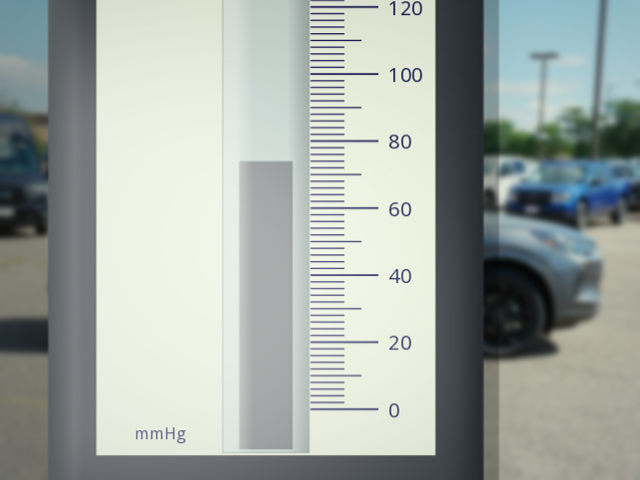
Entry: 74 mmHg
